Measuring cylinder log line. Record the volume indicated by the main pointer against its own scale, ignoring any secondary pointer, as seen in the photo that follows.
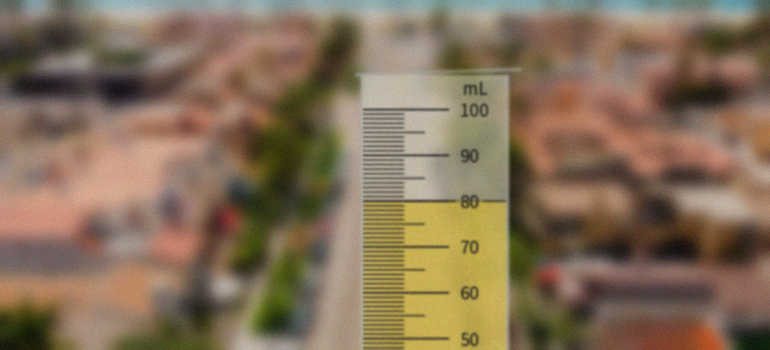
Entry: 80 mL
